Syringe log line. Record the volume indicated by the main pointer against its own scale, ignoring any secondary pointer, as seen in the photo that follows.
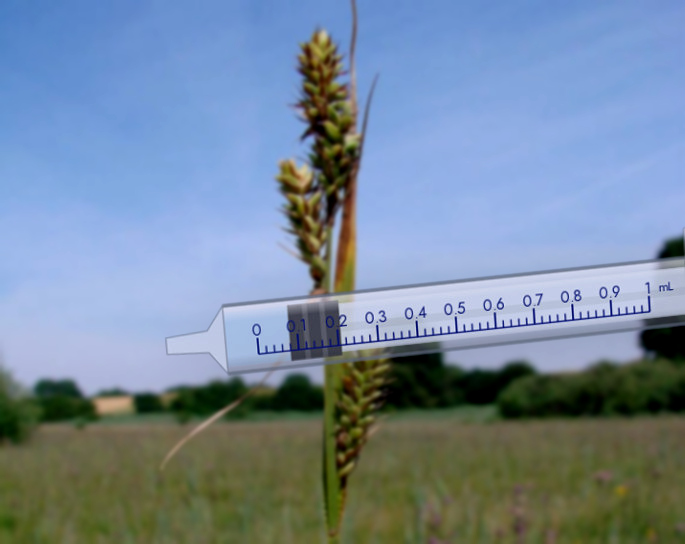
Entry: 0.08 mL
